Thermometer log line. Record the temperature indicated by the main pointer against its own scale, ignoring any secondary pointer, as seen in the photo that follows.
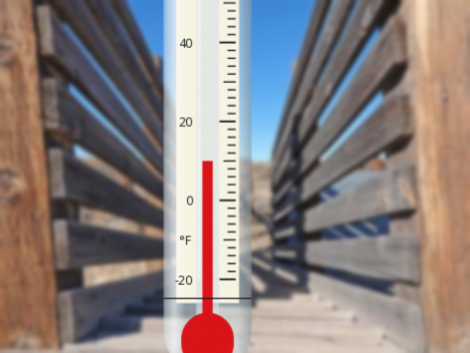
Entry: 10 °F
